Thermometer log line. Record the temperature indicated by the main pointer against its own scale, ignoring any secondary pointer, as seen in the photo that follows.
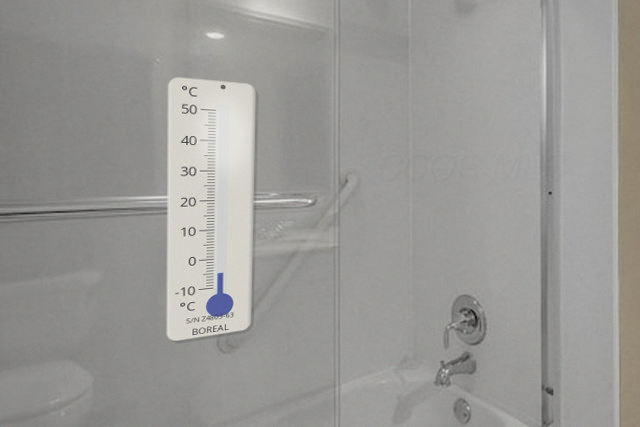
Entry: -5 °C
